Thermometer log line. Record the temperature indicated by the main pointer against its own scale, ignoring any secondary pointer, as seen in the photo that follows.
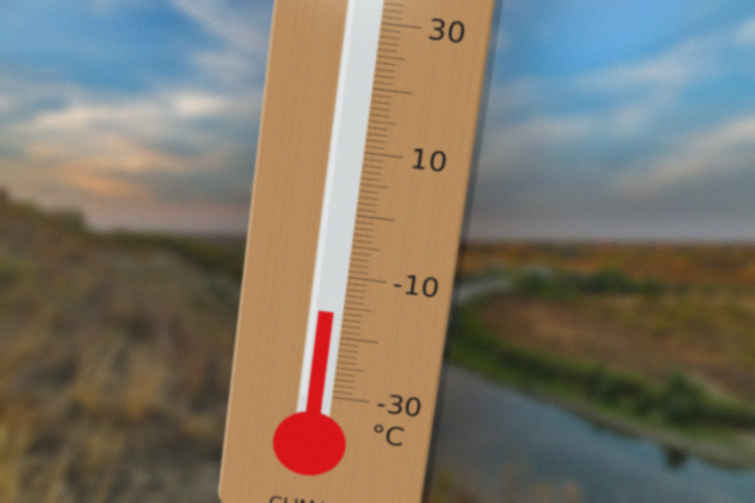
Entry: -16 °C
